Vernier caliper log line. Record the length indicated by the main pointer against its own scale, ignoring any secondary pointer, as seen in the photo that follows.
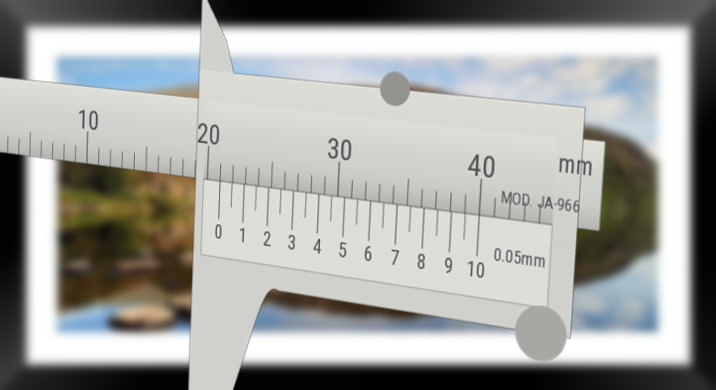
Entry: 21.0 mm
